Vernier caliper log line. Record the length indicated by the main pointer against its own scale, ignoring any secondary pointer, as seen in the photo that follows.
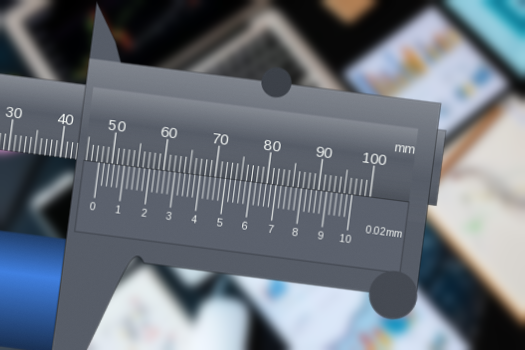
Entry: 47.5 mm
